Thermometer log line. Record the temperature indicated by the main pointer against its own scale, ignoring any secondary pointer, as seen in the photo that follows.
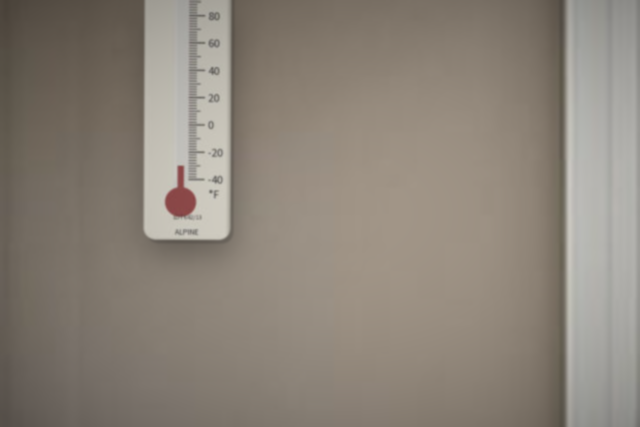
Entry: -30 °F
